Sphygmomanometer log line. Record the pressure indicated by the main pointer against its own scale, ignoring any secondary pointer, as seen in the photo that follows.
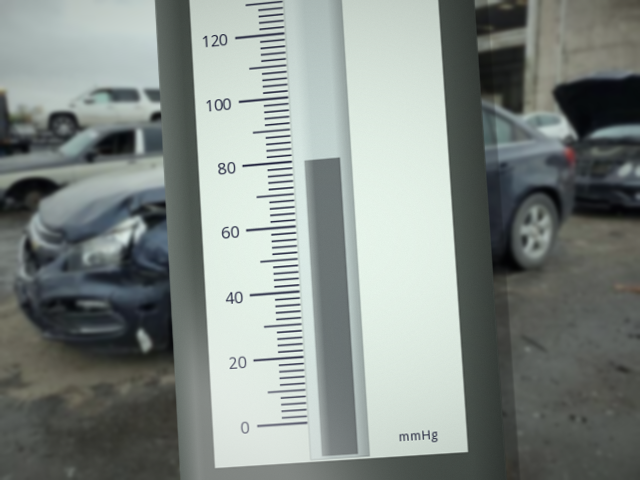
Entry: 80 mmHg
